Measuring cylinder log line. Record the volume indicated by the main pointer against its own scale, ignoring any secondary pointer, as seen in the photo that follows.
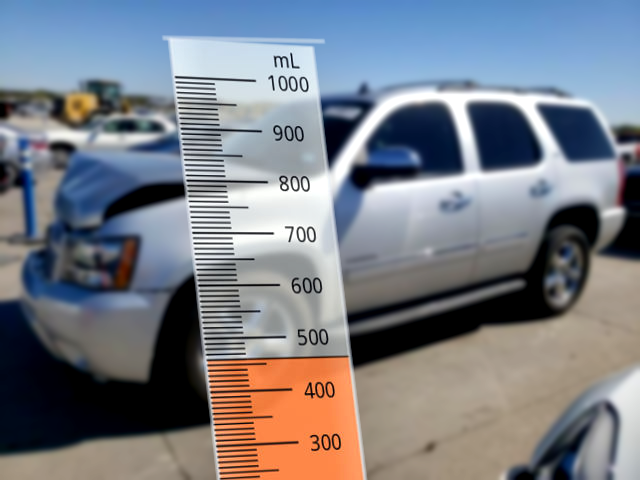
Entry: 460 mL
